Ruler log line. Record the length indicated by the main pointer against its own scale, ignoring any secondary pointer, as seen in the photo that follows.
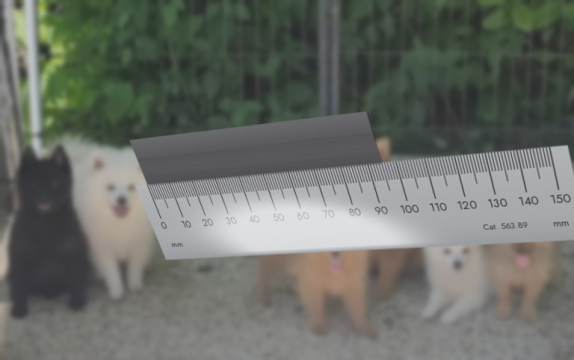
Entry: 95 mm
